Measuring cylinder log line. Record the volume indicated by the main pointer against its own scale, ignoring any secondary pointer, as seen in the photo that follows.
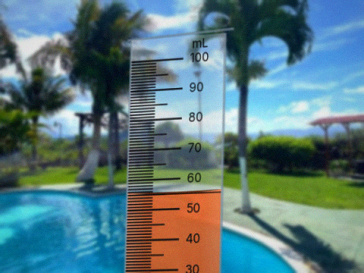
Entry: 55 mL
